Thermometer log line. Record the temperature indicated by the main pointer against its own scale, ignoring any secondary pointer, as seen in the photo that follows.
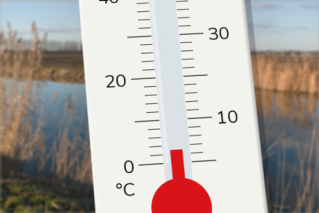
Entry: 3 °C
